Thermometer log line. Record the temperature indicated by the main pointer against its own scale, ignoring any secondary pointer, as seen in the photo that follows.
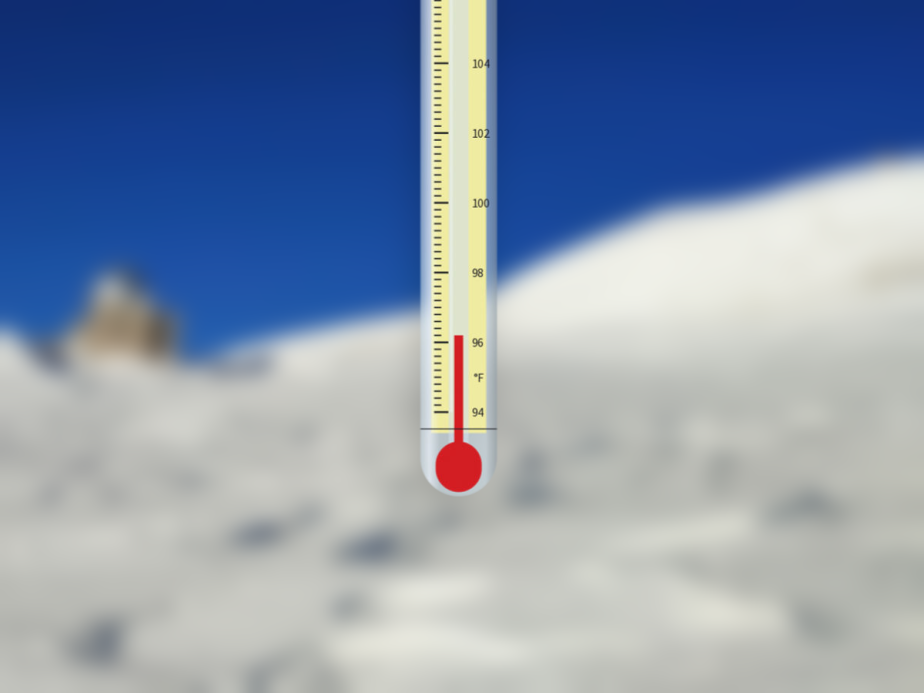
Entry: 96.2 °F
